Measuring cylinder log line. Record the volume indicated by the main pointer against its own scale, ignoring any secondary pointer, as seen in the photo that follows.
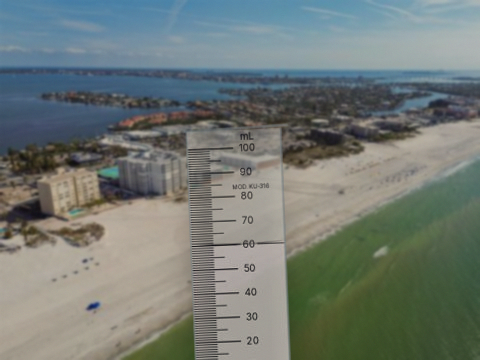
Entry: 60 mL
